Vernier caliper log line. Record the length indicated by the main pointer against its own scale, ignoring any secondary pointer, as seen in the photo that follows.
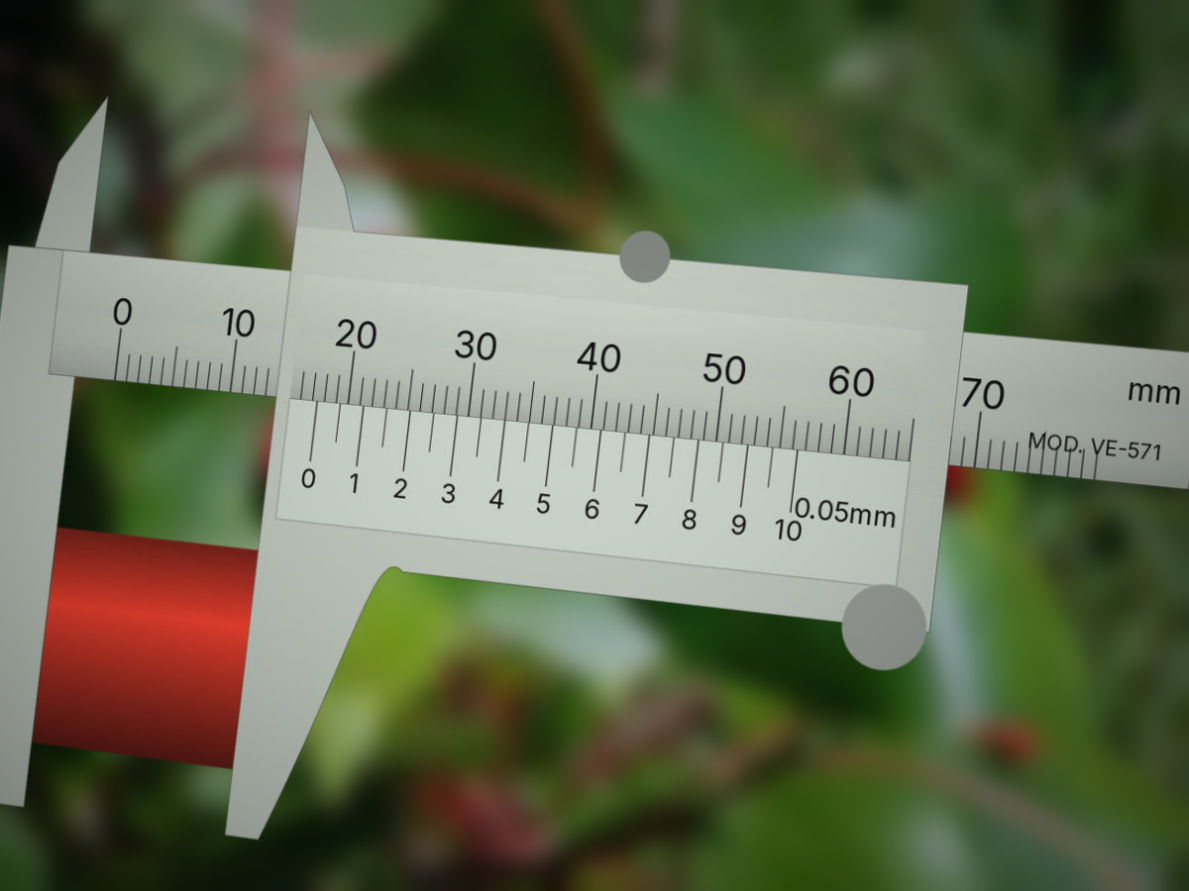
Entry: 17.4 mm
